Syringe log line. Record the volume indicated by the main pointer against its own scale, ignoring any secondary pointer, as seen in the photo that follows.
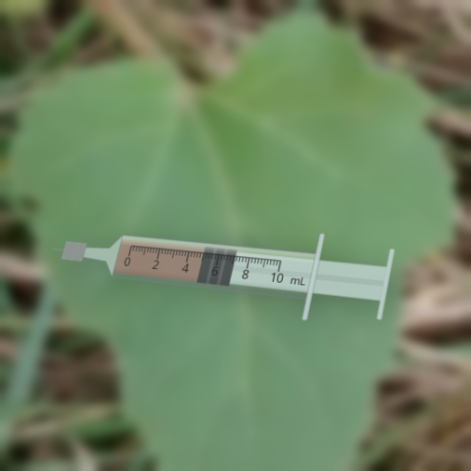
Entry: 5 mL
